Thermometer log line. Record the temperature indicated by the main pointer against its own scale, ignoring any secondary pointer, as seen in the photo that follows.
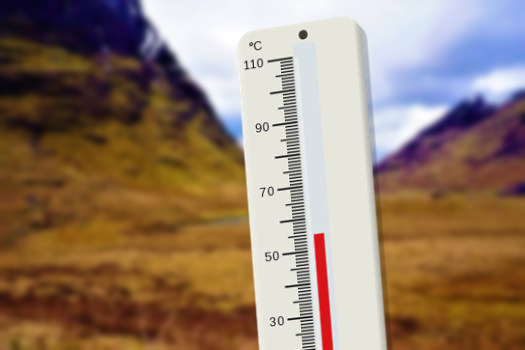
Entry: 55 °C
